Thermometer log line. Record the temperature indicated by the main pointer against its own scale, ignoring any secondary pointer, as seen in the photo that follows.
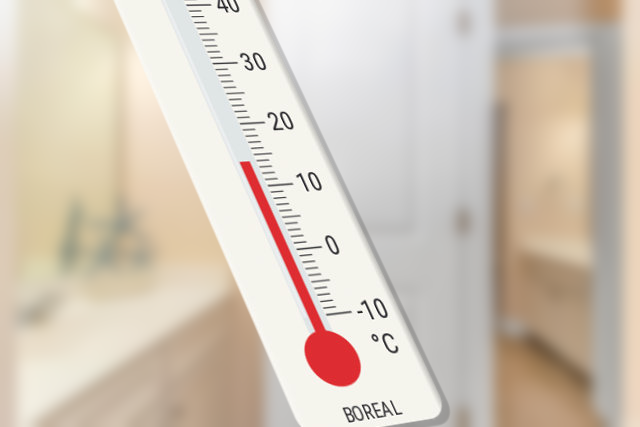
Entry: 14 °C
